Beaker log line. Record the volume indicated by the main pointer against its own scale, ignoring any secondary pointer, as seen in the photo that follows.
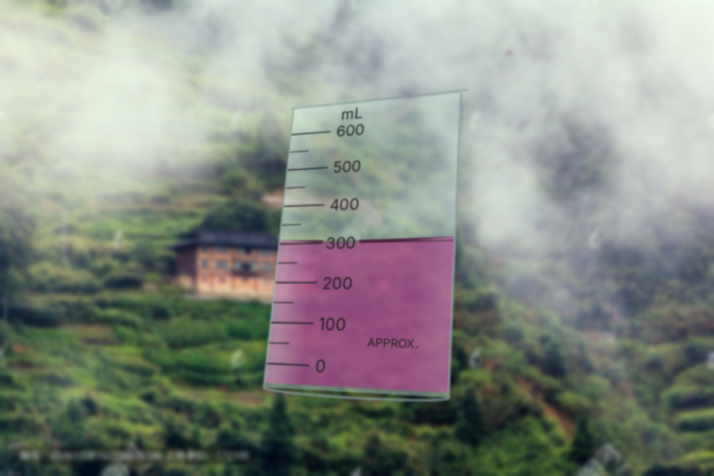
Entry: 300 mL
